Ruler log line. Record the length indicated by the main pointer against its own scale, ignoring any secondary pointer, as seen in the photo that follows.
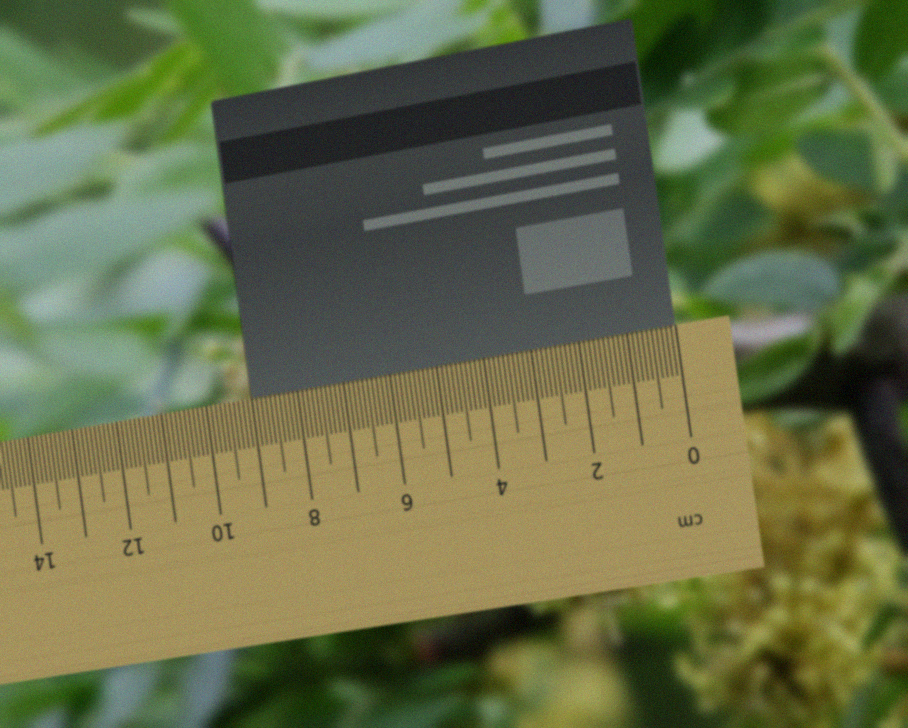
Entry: 9 cm
